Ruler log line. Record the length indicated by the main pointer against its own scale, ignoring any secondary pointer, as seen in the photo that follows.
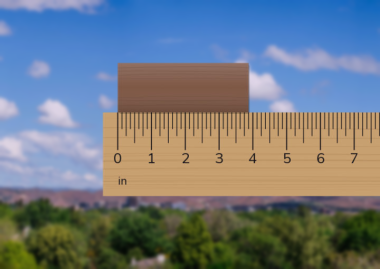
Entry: 3.875 in
